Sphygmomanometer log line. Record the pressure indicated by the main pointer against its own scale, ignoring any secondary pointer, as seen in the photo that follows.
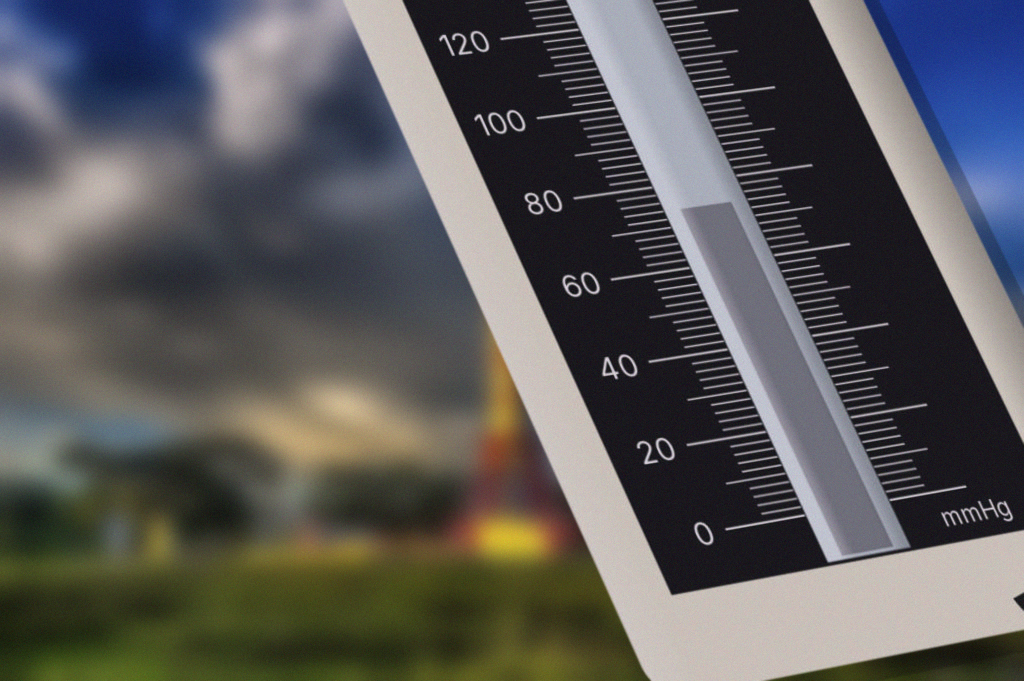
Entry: 74 mmHg
